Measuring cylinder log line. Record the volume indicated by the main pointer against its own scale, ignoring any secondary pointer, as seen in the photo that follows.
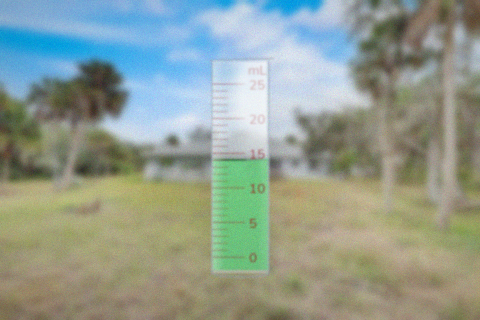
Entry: 14 mL
